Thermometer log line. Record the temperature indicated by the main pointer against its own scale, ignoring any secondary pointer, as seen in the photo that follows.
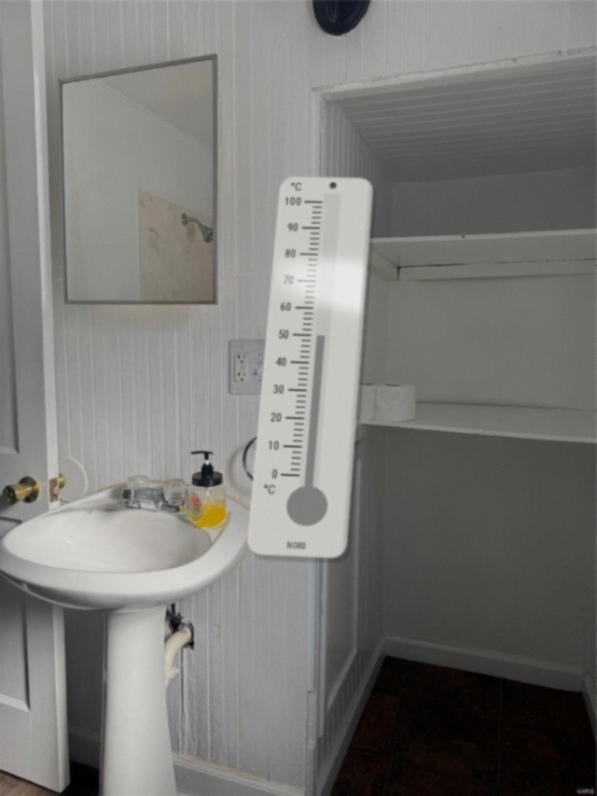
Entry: 50 °C
